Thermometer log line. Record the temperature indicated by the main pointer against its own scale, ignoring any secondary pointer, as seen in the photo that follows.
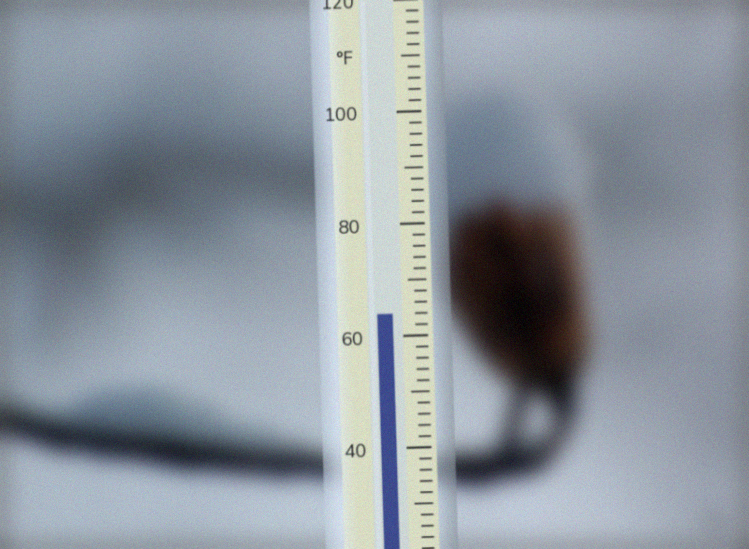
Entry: 64 °F
